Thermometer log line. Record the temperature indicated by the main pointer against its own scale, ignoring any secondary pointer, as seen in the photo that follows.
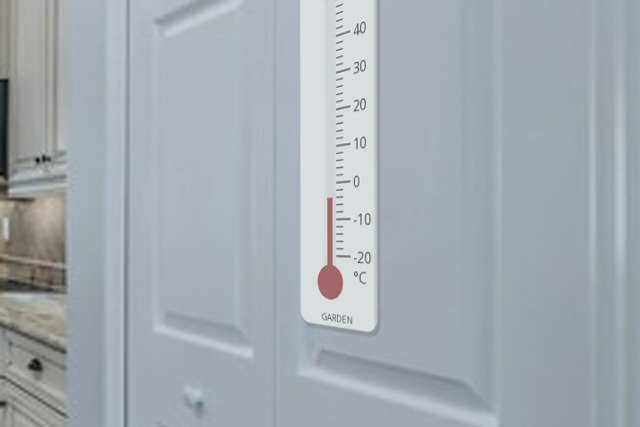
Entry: -4 °C
